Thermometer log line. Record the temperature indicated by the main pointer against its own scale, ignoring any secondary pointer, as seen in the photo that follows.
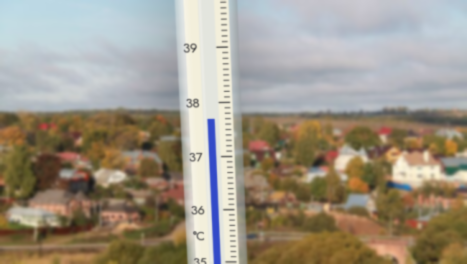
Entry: 37.7 °C
